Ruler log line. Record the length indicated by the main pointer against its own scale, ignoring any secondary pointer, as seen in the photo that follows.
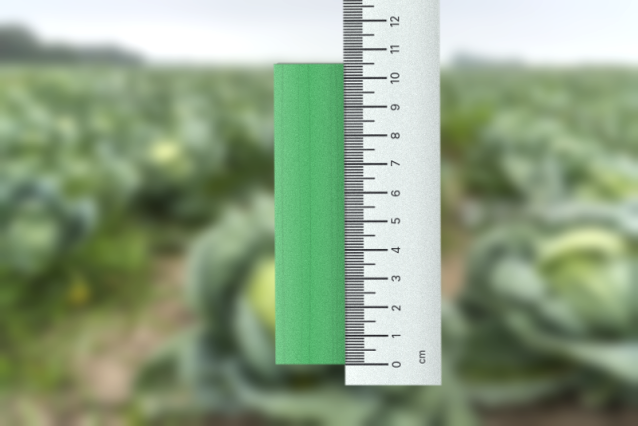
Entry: 10.5 cm
